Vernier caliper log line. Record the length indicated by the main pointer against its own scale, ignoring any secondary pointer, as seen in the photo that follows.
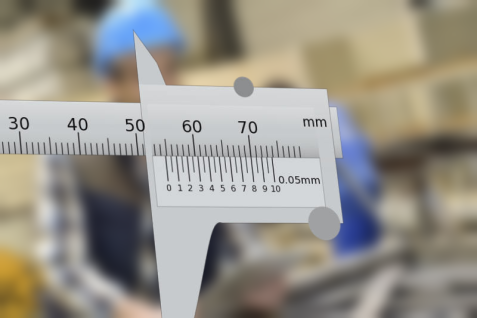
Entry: 54.8 mm
